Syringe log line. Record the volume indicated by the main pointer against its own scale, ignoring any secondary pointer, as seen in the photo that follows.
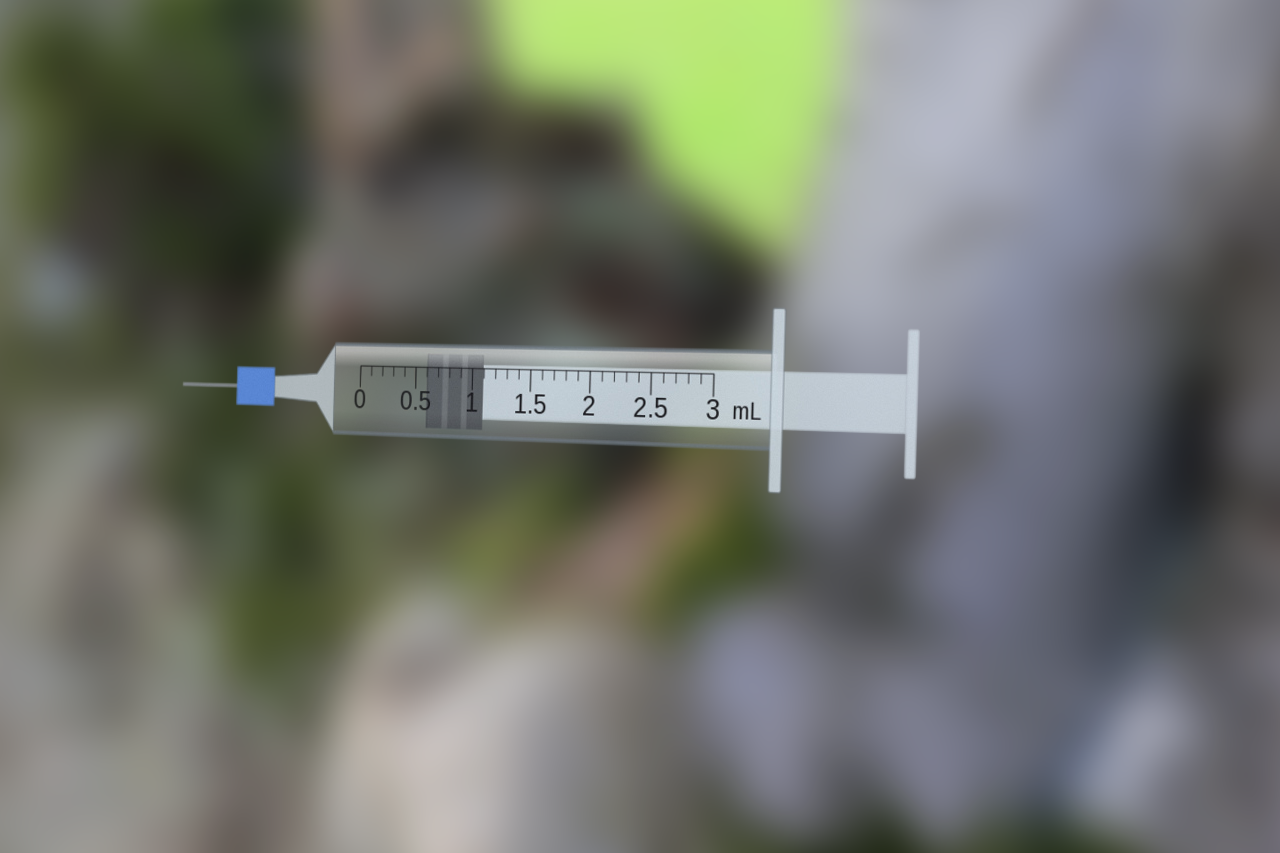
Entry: 0.6 mL
